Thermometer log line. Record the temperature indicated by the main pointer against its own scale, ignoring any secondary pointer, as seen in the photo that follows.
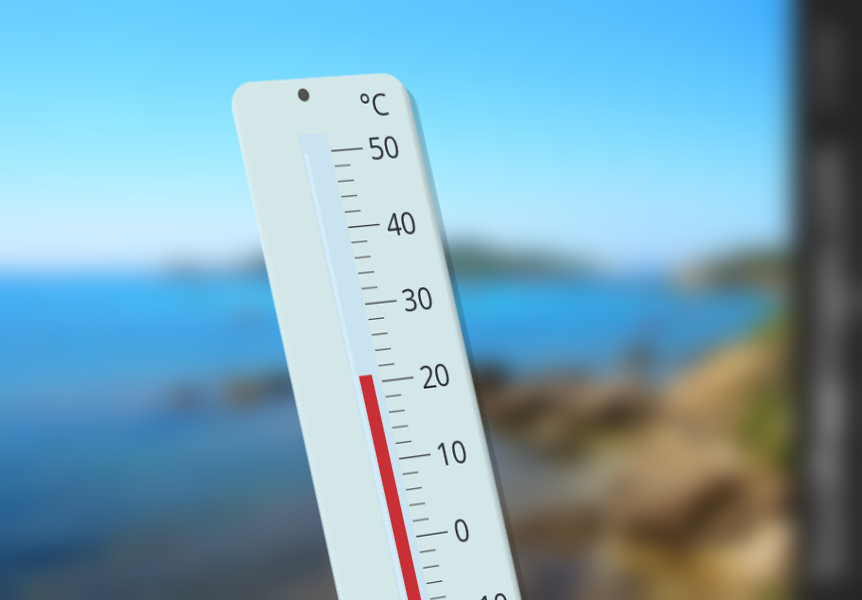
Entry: 21 °C
